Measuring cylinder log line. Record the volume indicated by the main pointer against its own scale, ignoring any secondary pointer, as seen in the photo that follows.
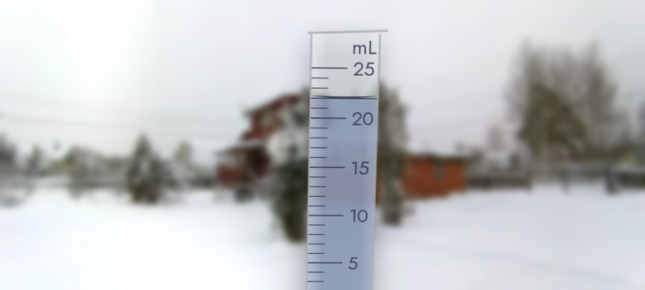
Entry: 22 mL
